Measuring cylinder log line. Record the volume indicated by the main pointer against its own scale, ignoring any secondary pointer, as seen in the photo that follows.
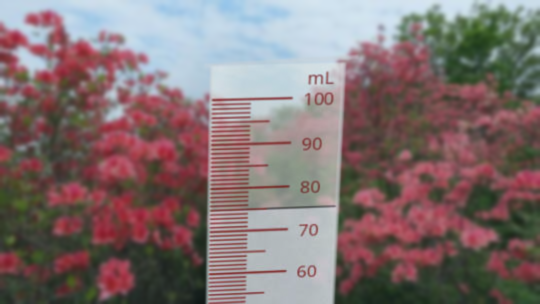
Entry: 75 mL
